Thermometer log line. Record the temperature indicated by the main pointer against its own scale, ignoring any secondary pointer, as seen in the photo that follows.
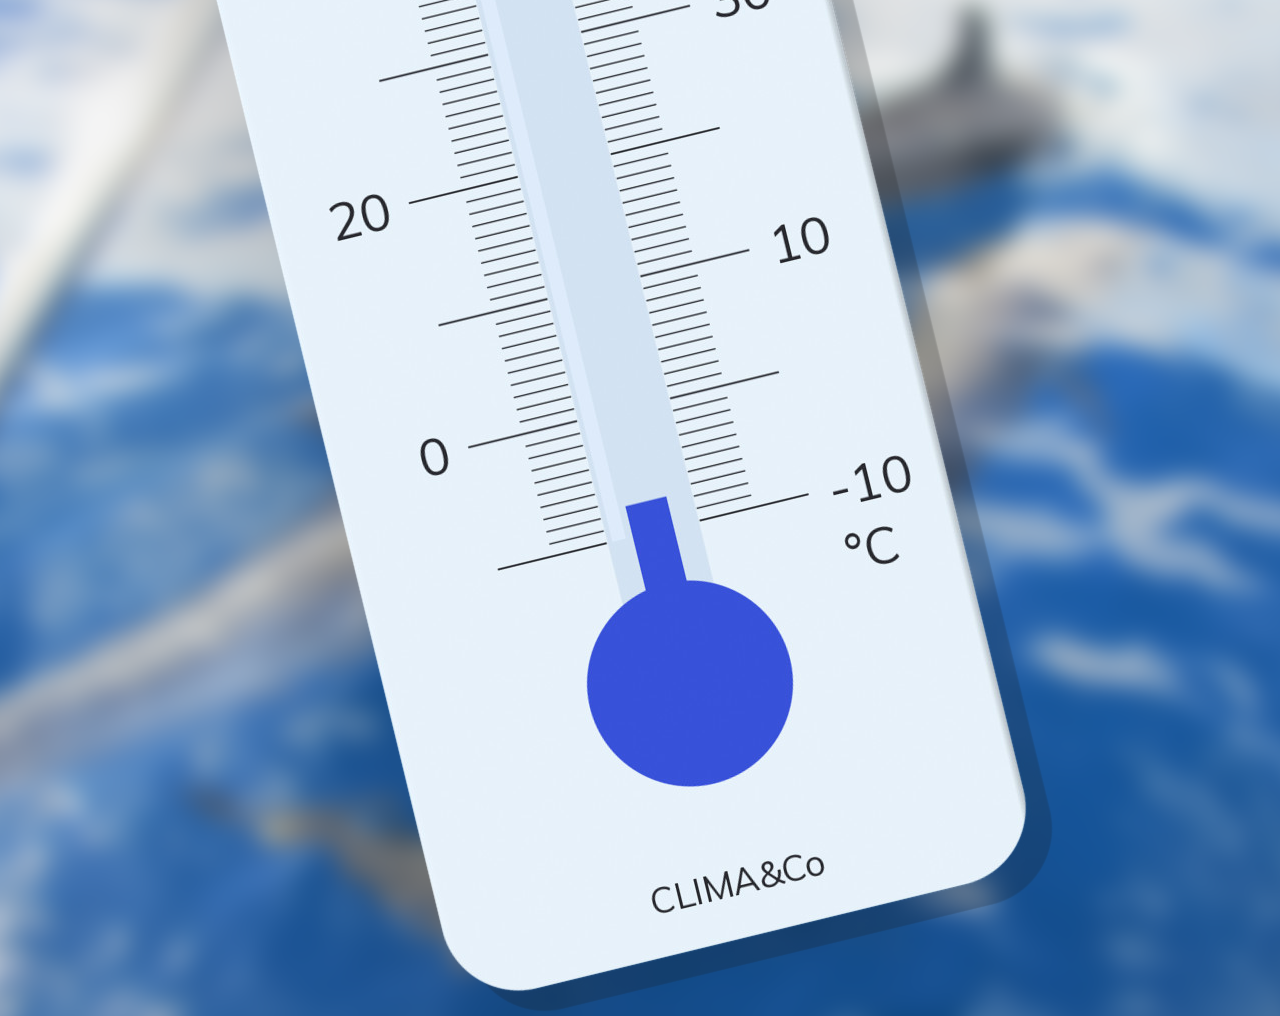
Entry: -7.5 °C
